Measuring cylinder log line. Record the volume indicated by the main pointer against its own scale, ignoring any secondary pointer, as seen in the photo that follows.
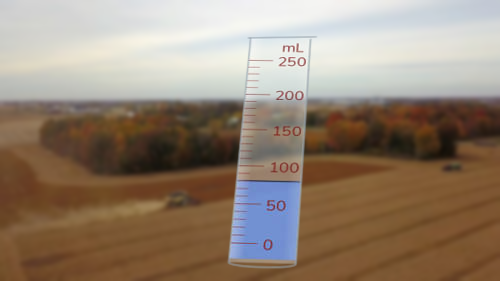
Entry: 80 mL
